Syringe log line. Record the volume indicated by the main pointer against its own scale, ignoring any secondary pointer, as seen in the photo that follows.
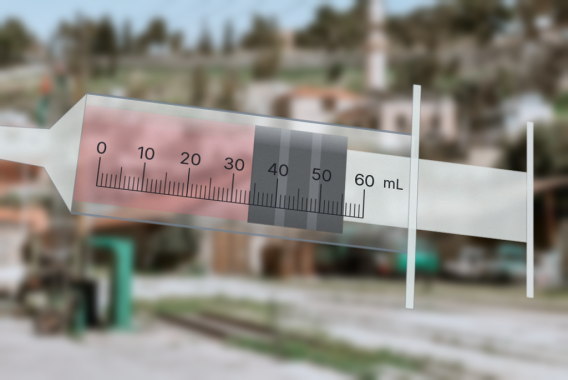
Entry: 34 mL
